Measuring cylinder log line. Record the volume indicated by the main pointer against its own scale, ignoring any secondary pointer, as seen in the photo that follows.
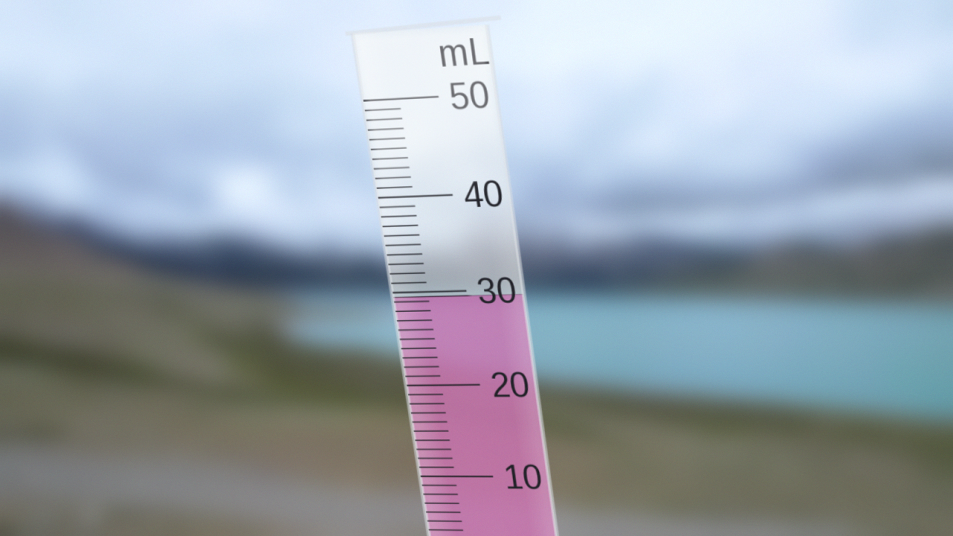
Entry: 29.5 mL
